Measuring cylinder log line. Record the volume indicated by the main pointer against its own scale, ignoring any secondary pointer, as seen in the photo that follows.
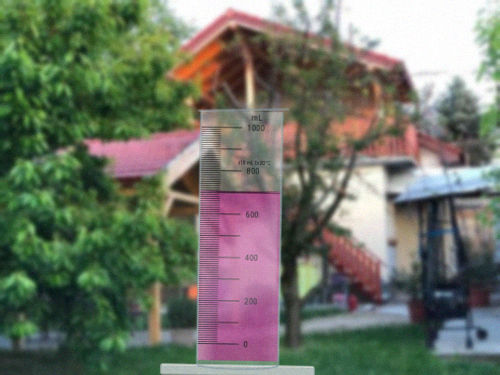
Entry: 700 mL
